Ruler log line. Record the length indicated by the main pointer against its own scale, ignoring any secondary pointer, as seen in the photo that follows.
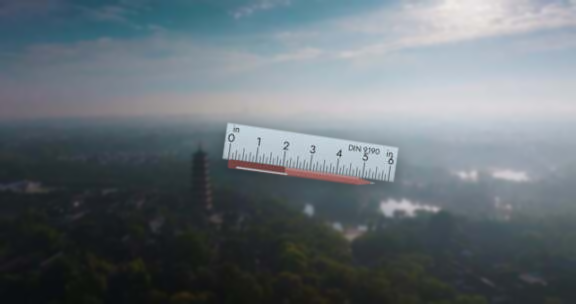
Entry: 5.5 in
